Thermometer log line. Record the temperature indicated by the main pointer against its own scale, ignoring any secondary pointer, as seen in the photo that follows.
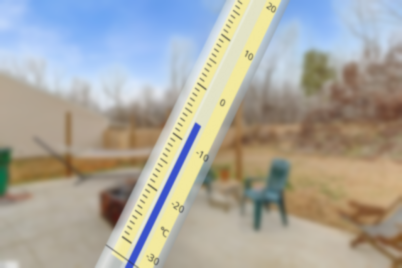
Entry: -6 °C
